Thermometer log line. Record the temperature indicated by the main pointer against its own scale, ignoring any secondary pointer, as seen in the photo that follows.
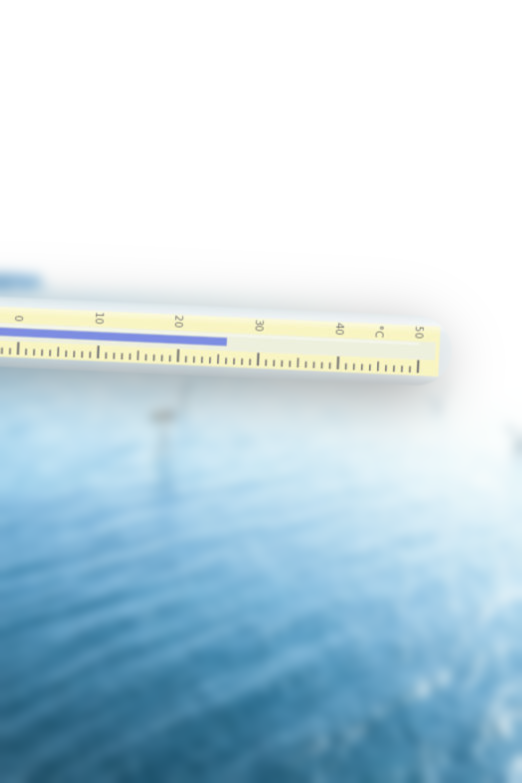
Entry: 26 °C
